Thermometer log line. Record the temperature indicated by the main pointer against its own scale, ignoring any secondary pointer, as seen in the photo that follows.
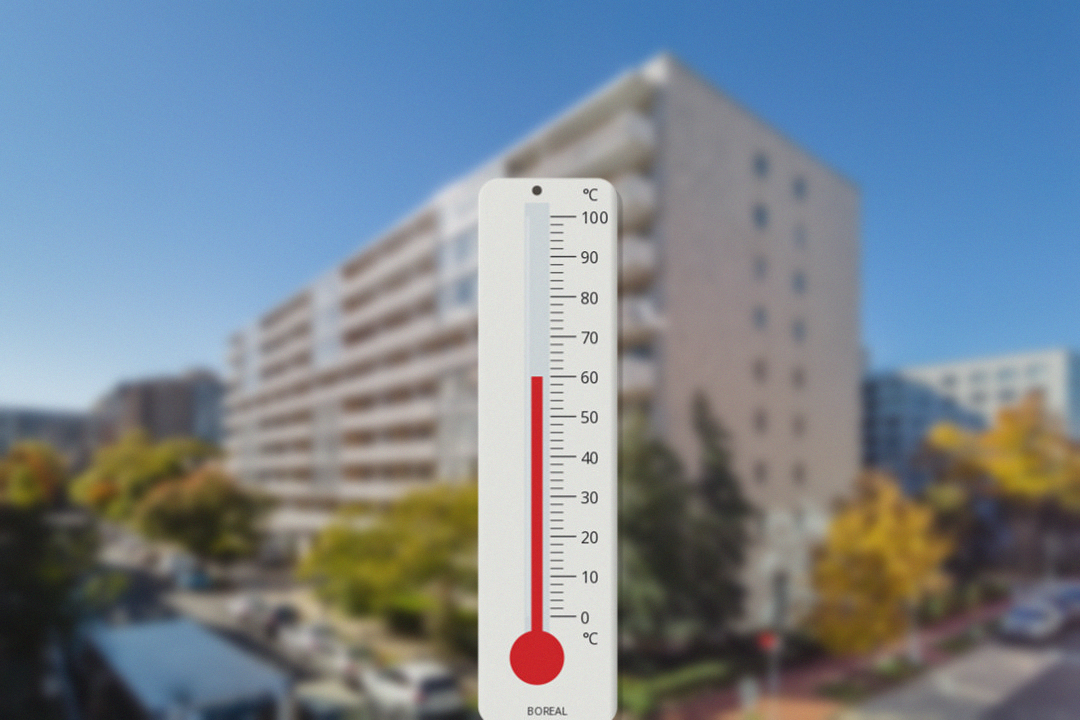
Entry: 60 °C
